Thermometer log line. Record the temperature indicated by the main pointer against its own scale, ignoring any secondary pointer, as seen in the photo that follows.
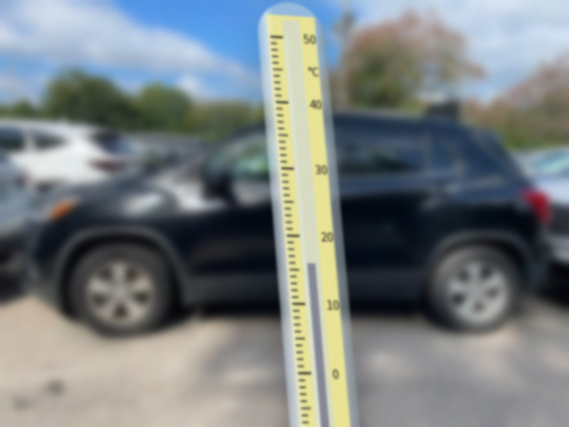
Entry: 16 °C
